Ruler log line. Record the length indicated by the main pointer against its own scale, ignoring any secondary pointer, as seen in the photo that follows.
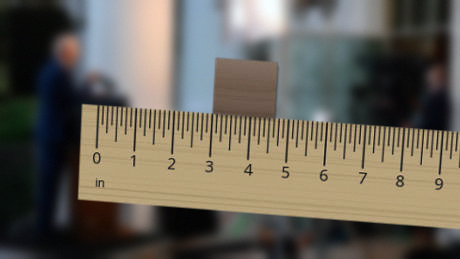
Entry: 1.625 in
